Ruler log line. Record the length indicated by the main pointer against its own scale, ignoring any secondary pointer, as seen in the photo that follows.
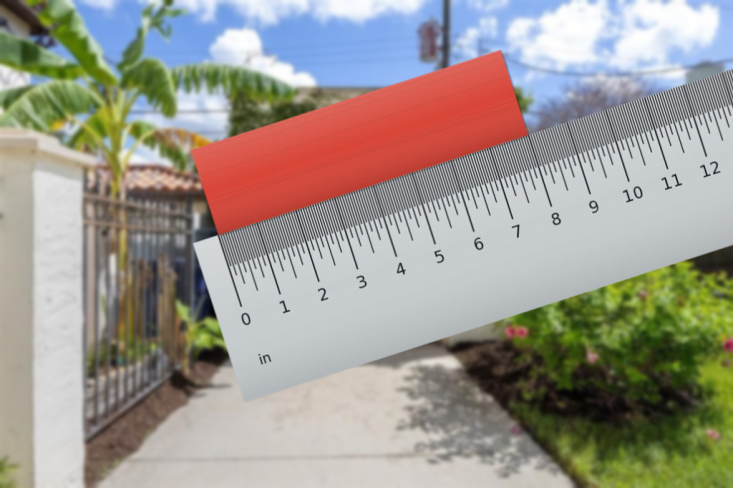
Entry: 8 in
